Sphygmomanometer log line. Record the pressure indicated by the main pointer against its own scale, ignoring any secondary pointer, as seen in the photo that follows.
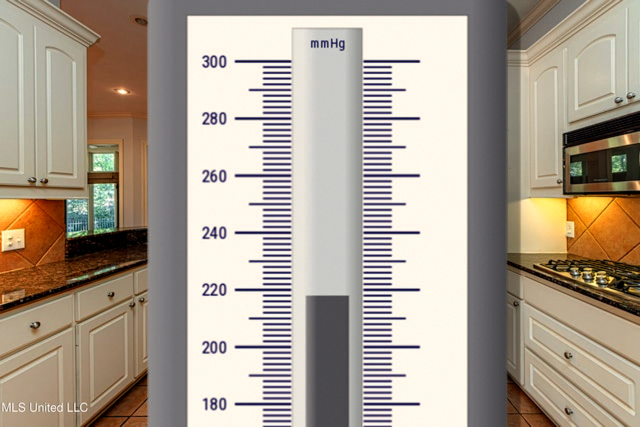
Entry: 218 mmHg
